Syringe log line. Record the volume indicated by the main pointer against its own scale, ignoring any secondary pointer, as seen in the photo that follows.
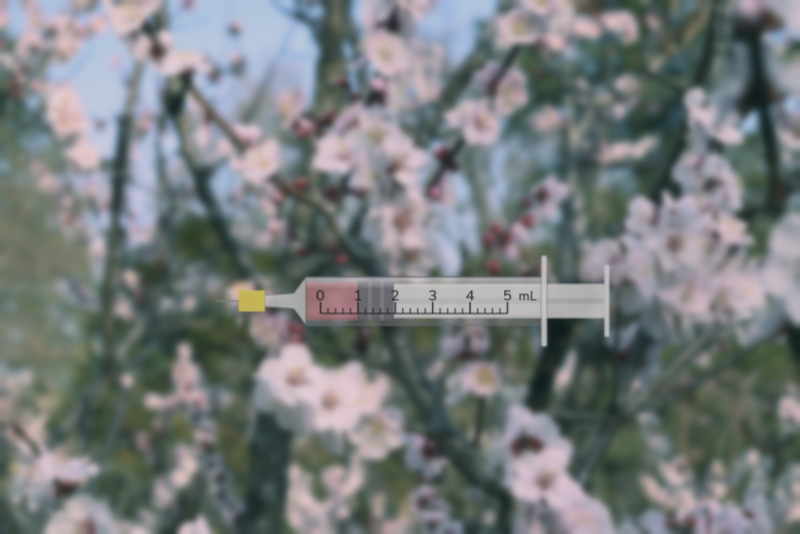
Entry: 1 mL
